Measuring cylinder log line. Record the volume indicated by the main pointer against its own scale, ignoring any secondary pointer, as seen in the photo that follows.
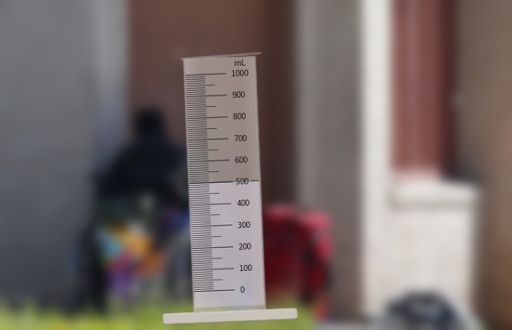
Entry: 500 mL
